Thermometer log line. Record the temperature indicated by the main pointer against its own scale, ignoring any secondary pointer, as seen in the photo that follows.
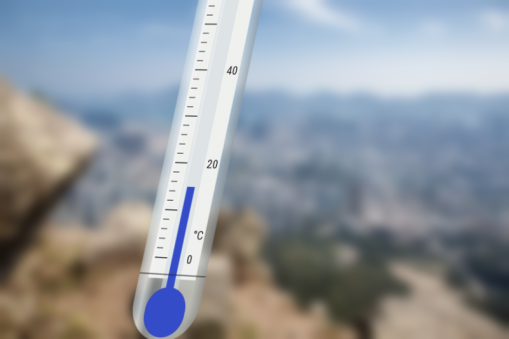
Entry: 15 °C
